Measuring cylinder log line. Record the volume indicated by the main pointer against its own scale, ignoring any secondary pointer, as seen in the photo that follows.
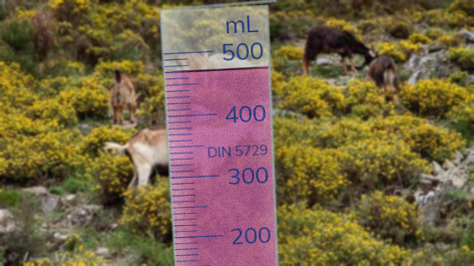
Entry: 470 mL
